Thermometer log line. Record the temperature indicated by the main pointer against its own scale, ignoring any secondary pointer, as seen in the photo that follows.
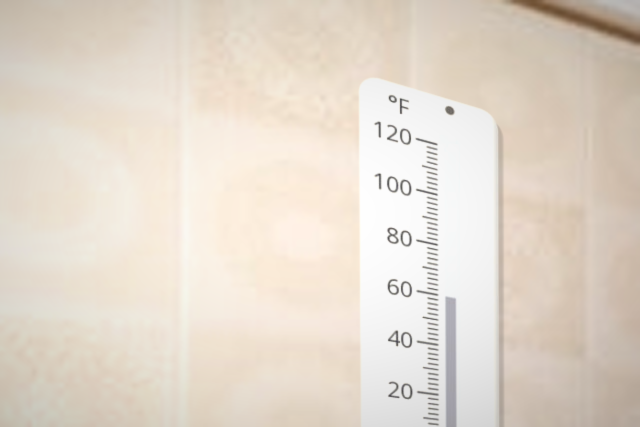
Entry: 60 °F
